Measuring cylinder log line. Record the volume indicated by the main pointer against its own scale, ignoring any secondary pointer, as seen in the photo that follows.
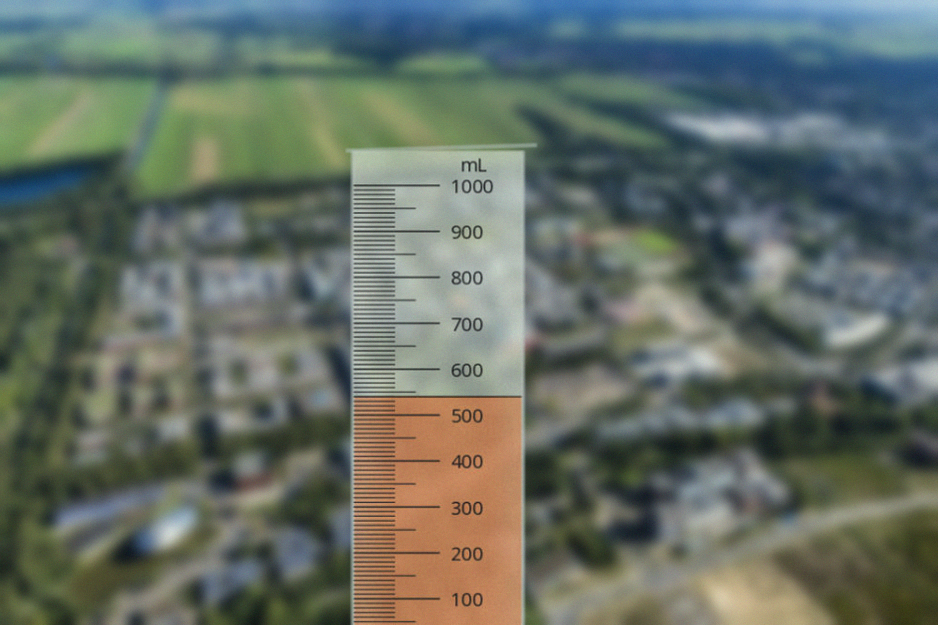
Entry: 540 mL
